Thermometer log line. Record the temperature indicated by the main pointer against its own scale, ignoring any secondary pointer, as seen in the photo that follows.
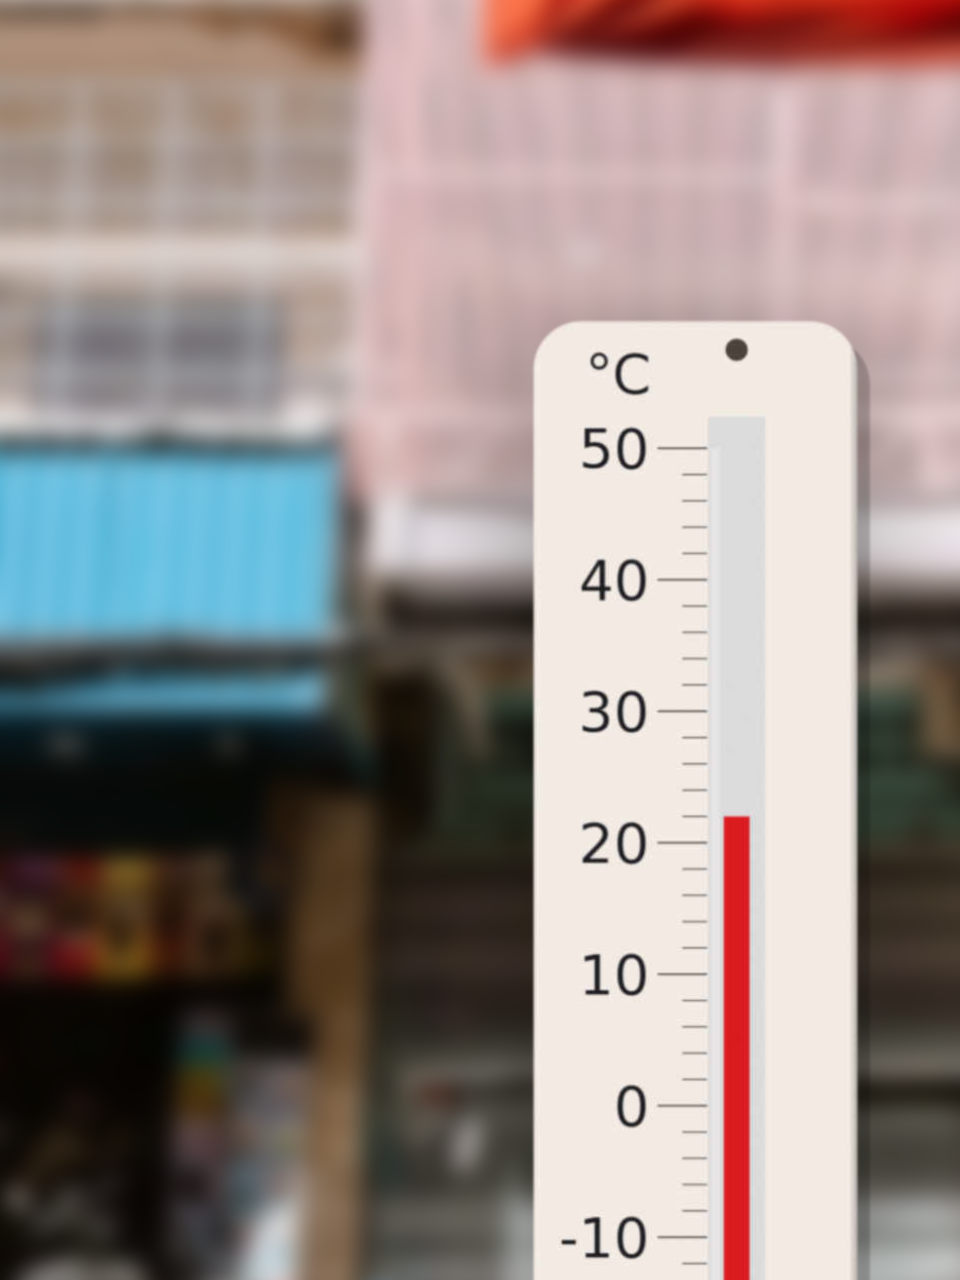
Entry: 22 °C
